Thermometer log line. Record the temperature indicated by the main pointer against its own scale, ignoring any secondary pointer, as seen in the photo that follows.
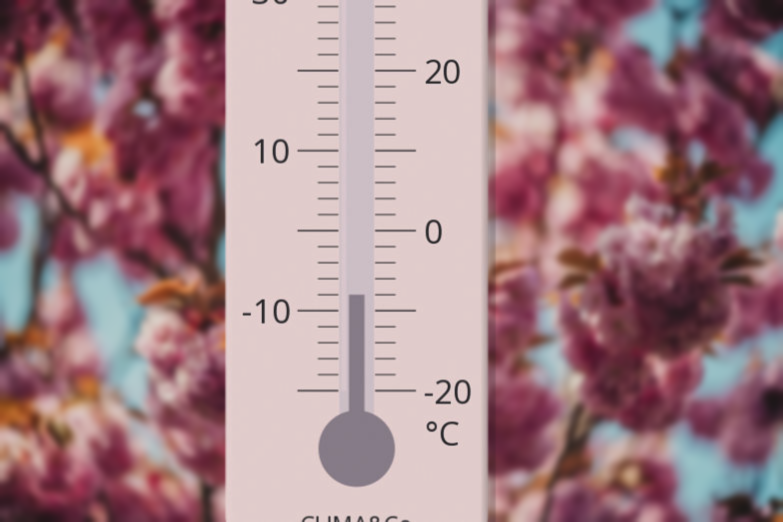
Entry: -8 °C
